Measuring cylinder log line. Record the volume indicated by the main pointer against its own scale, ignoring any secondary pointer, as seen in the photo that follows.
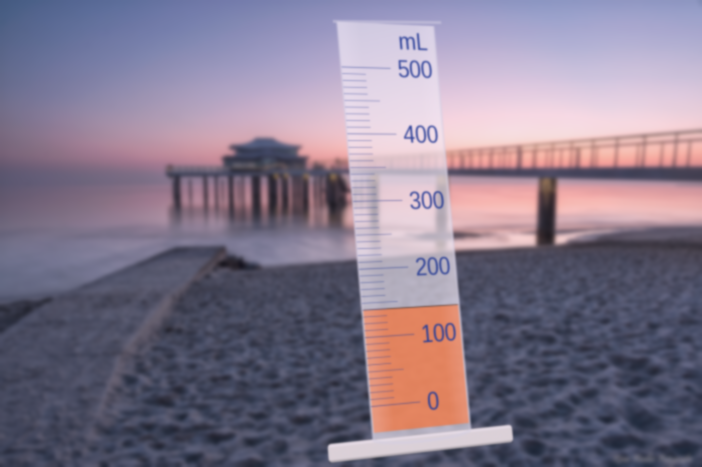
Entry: 140 mL
